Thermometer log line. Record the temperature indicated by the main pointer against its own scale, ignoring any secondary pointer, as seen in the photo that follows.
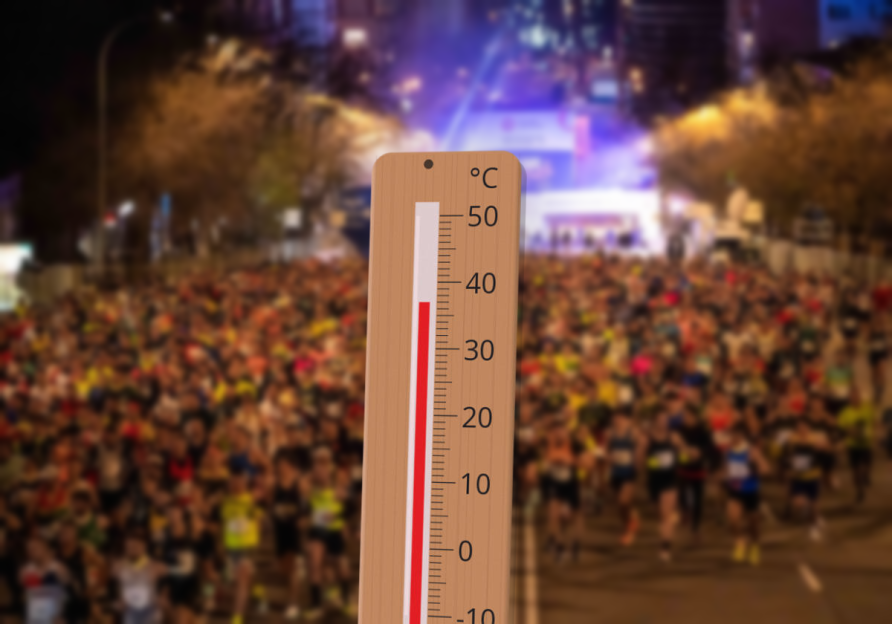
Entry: 37 °C
